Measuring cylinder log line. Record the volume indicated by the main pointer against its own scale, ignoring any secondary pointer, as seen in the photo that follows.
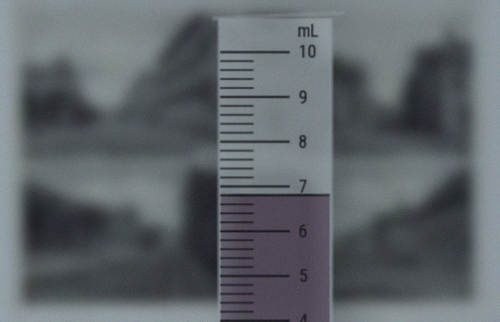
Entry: 6.8 mL
